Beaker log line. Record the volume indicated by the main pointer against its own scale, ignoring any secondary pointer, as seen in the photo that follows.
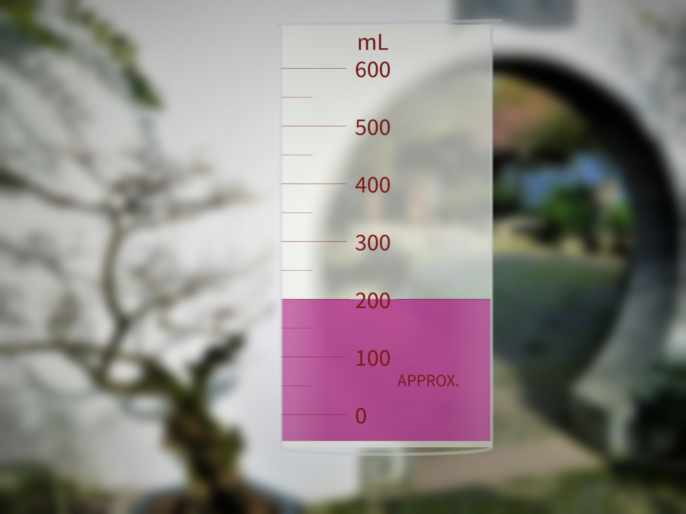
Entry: 200 mL
